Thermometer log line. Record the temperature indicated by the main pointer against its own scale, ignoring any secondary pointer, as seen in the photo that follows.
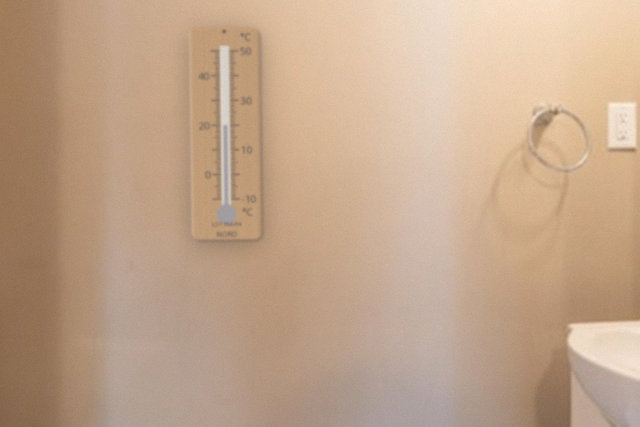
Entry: 20 °C
